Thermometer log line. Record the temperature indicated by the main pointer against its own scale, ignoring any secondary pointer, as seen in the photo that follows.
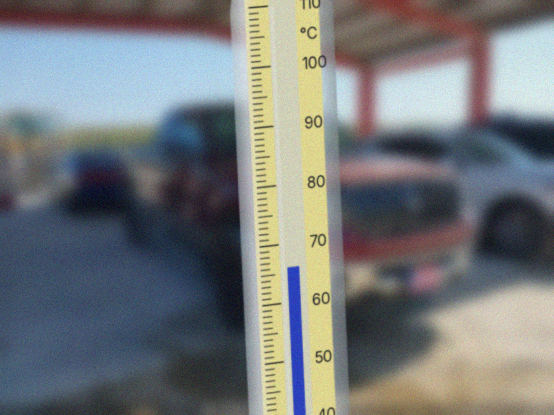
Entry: 66 °C
